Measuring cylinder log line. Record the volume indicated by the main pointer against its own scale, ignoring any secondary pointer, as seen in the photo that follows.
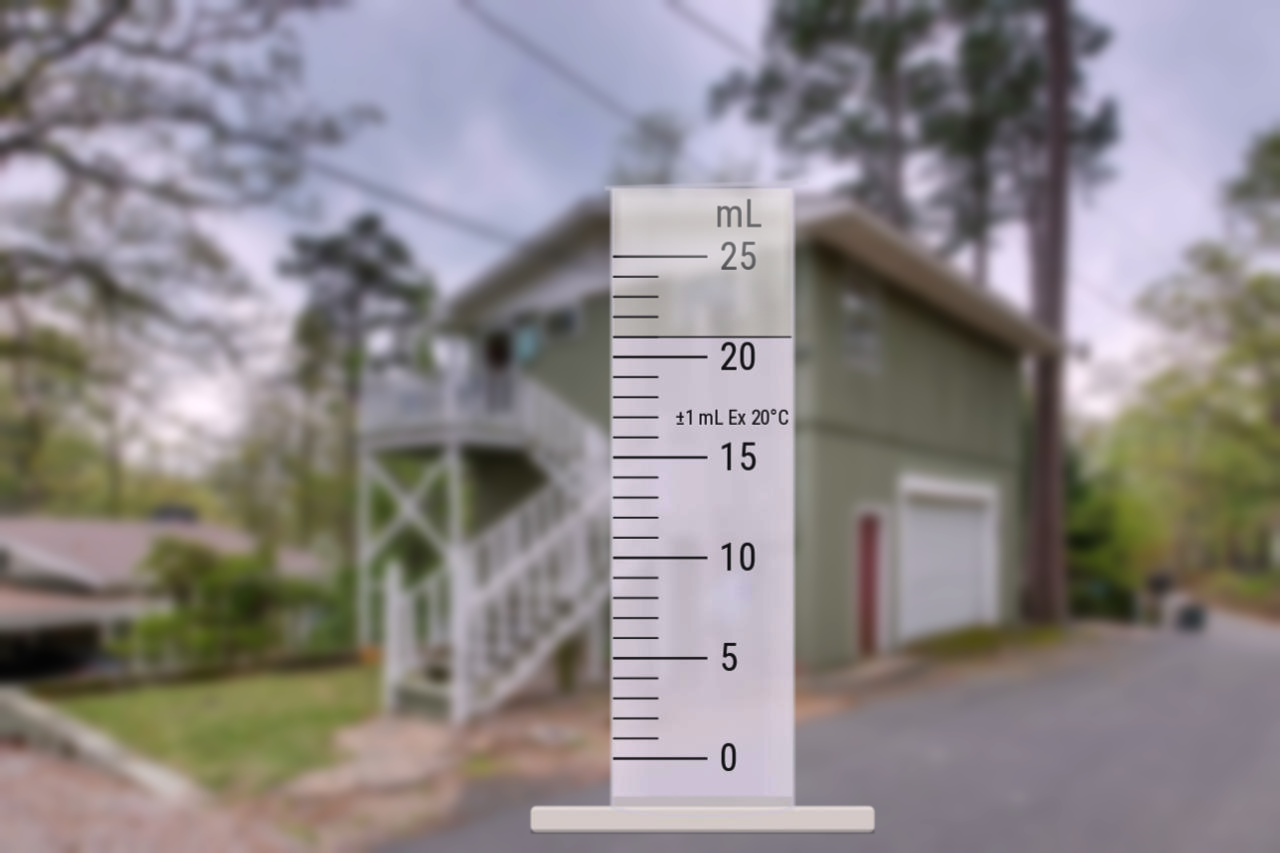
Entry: 21 mL
